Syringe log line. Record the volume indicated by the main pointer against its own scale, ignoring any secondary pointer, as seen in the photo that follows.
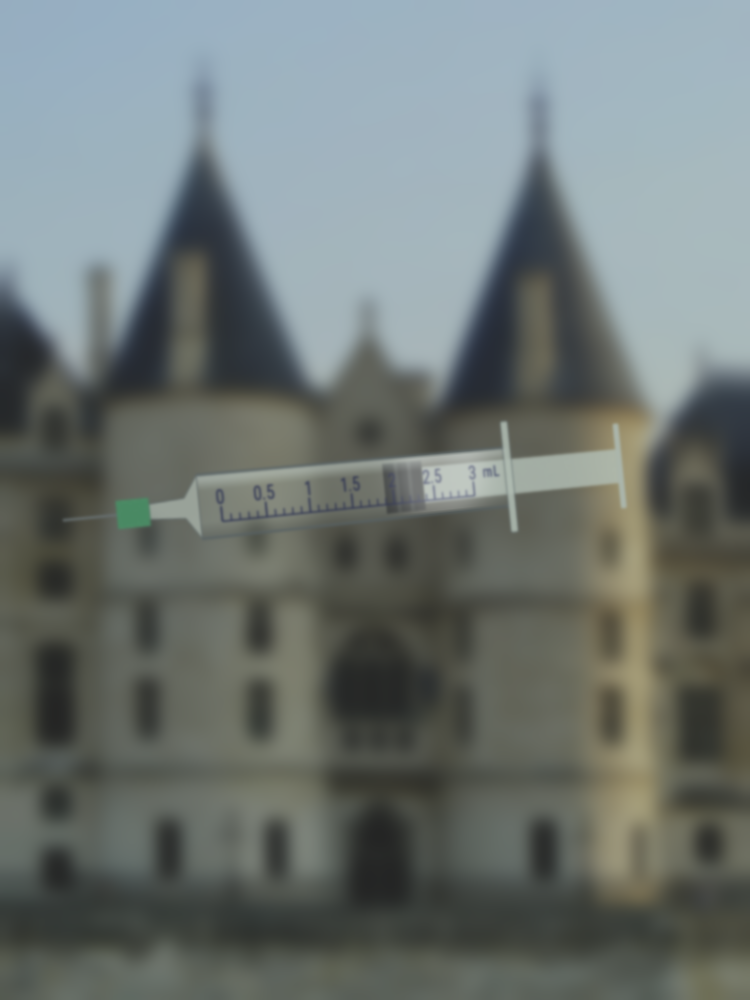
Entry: 1.9 mL
